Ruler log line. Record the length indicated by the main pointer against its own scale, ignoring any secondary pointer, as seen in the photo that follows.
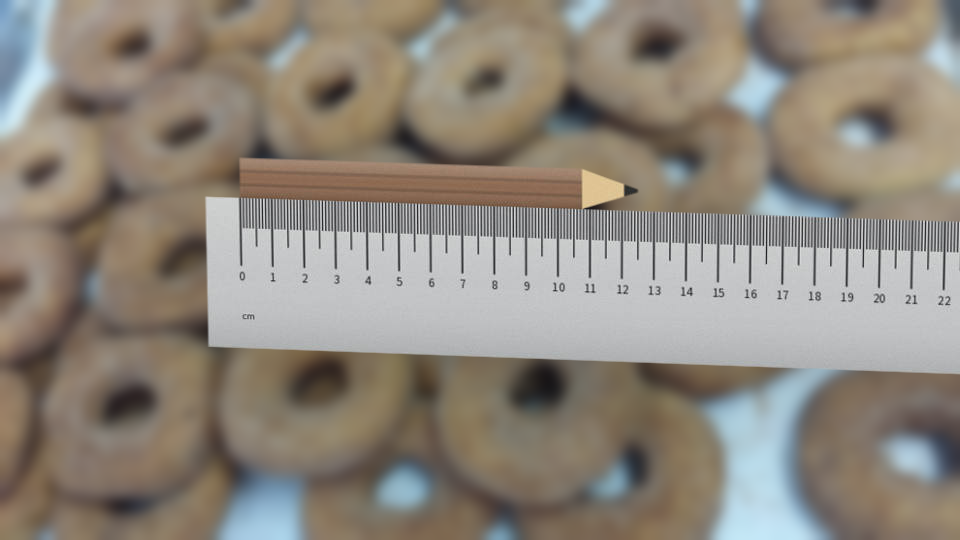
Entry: 12.5 cm
